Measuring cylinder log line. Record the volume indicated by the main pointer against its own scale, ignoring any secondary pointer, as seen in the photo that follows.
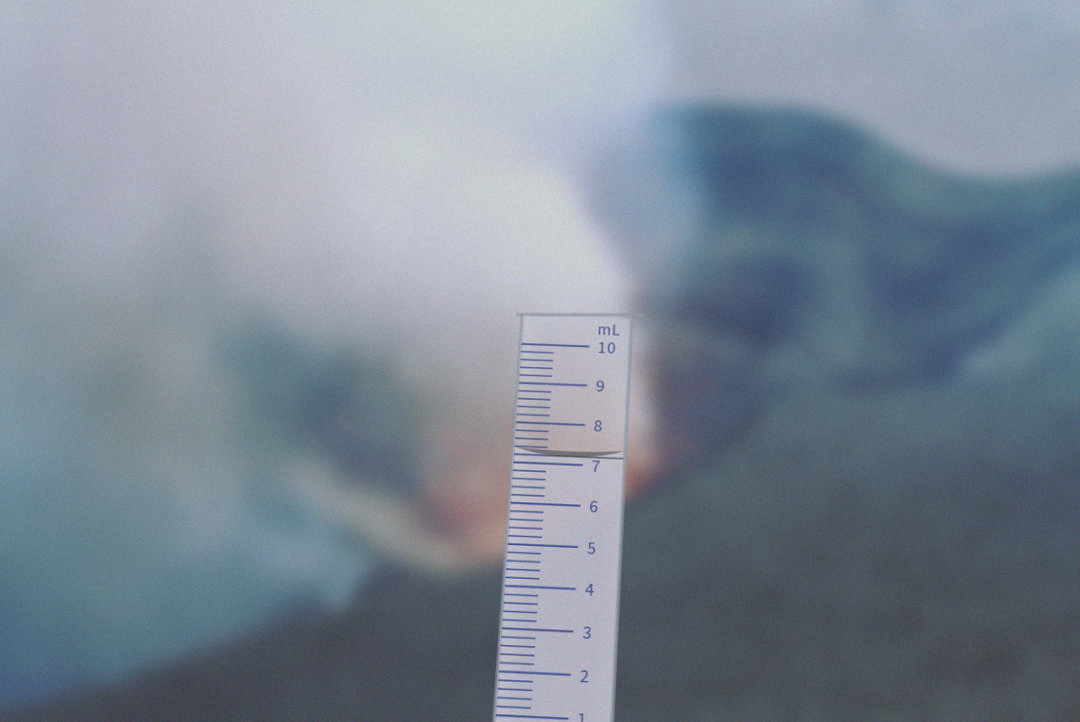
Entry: 7.2 mL
